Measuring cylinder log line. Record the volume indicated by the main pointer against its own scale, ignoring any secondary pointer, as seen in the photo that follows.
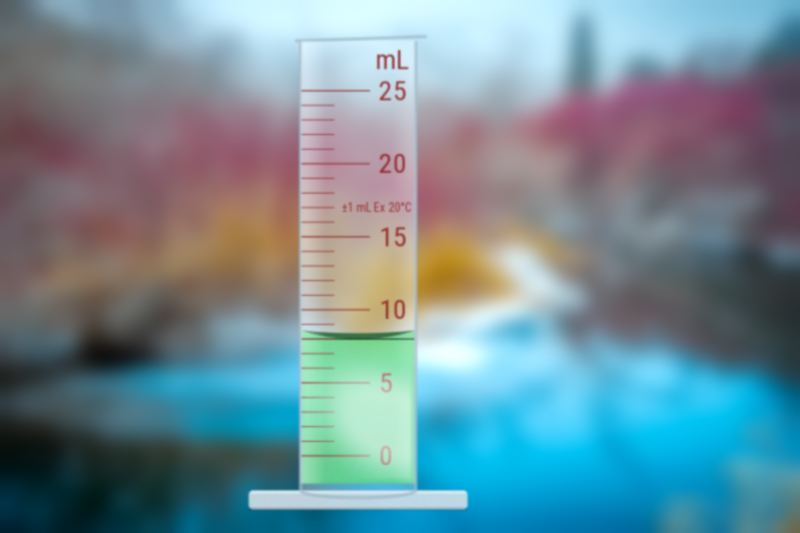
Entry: 8 mL
